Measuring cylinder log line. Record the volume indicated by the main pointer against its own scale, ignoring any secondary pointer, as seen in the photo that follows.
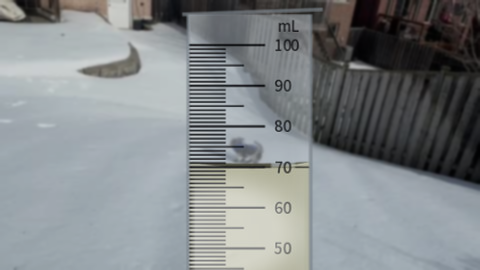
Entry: 70 mL
